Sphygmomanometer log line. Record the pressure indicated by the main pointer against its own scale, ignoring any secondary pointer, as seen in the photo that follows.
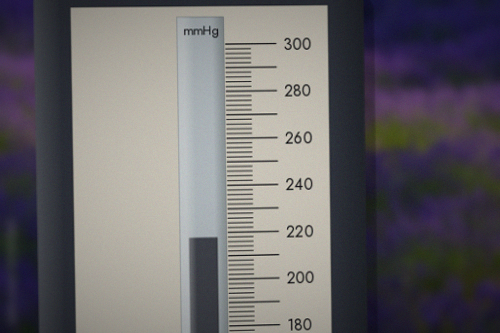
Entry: 218 mmHg
